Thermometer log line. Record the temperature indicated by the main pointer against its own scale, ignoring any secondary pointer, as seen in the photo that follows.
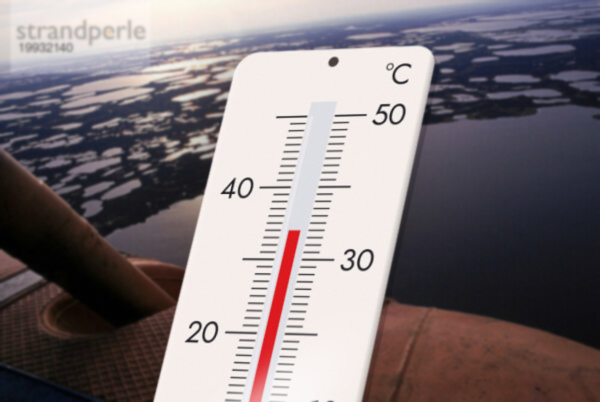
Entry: 34 °C
